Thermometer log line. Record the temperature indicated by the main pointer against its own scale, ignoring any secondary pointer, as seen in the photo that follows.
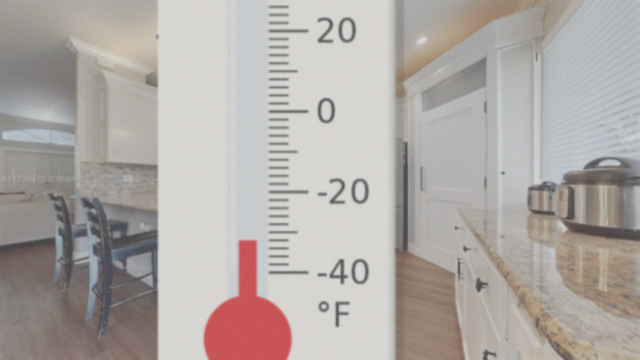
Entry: -32 °F
